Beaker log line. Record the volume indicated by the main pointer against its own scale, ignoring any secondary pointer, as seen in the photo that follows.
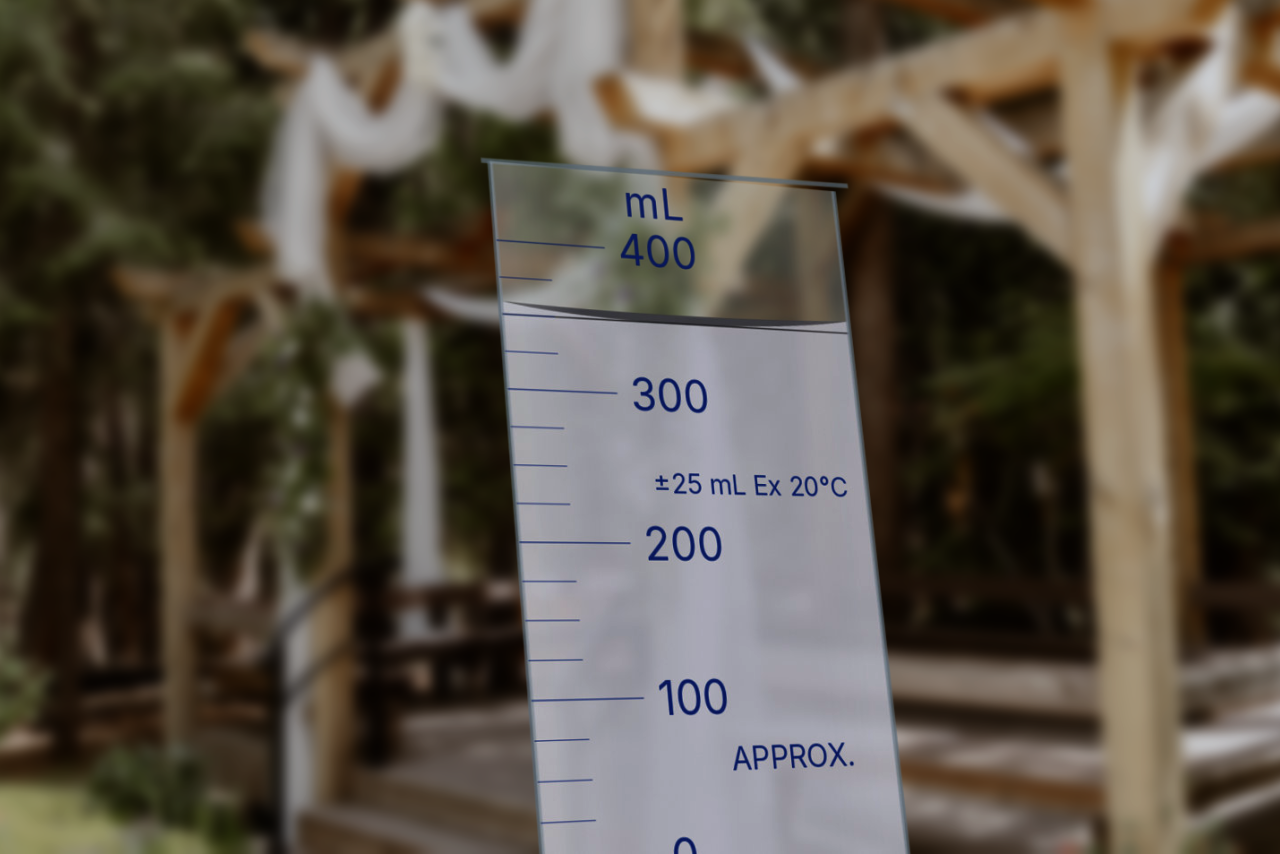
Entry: 350 mL
